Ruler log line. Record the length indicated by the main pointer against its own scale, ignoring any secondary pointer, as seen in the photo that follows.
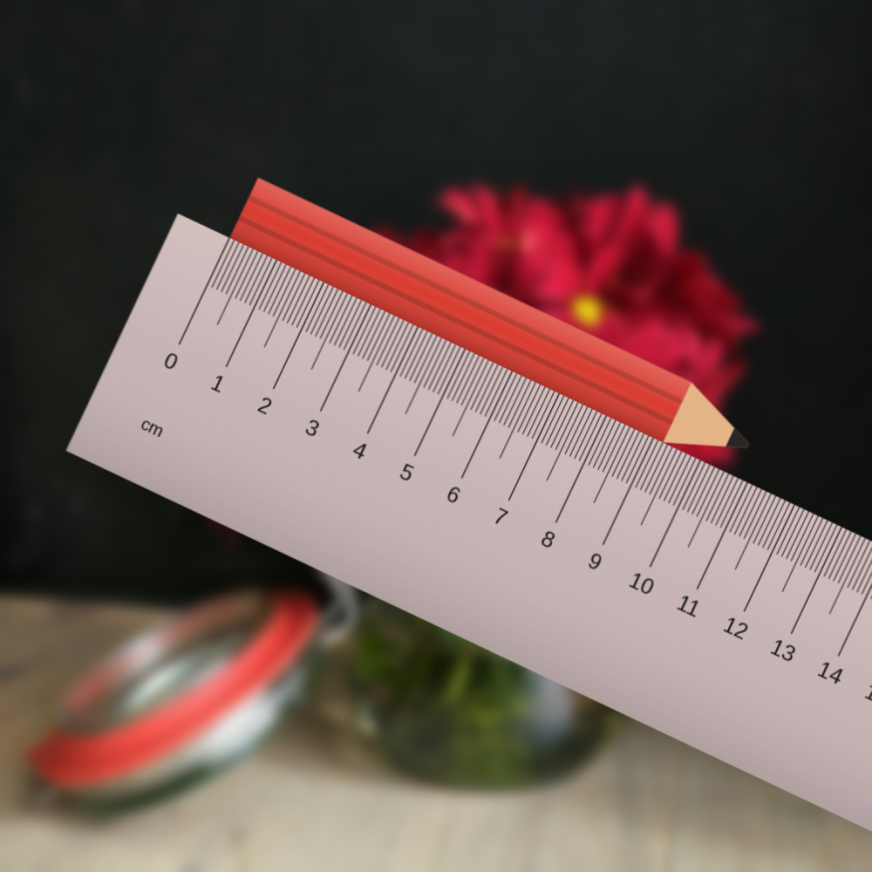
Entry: 10.7 cm
